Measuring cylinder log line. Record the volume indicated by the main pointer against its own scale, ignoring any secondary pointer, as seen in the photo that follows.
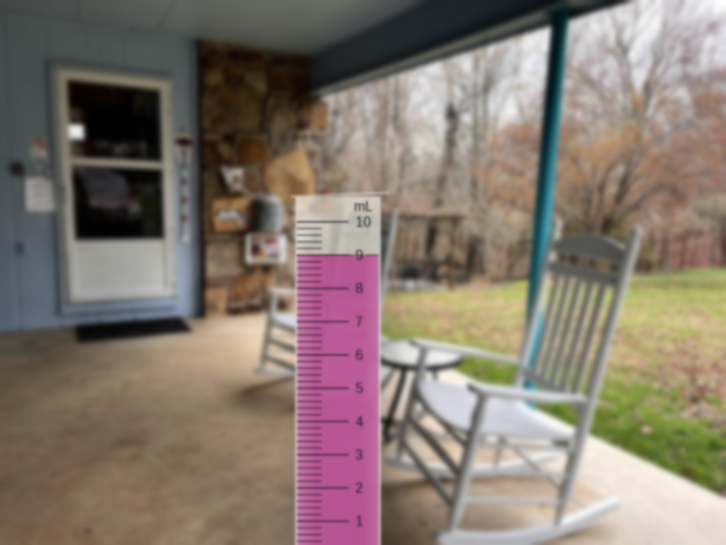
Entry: 9 mL
